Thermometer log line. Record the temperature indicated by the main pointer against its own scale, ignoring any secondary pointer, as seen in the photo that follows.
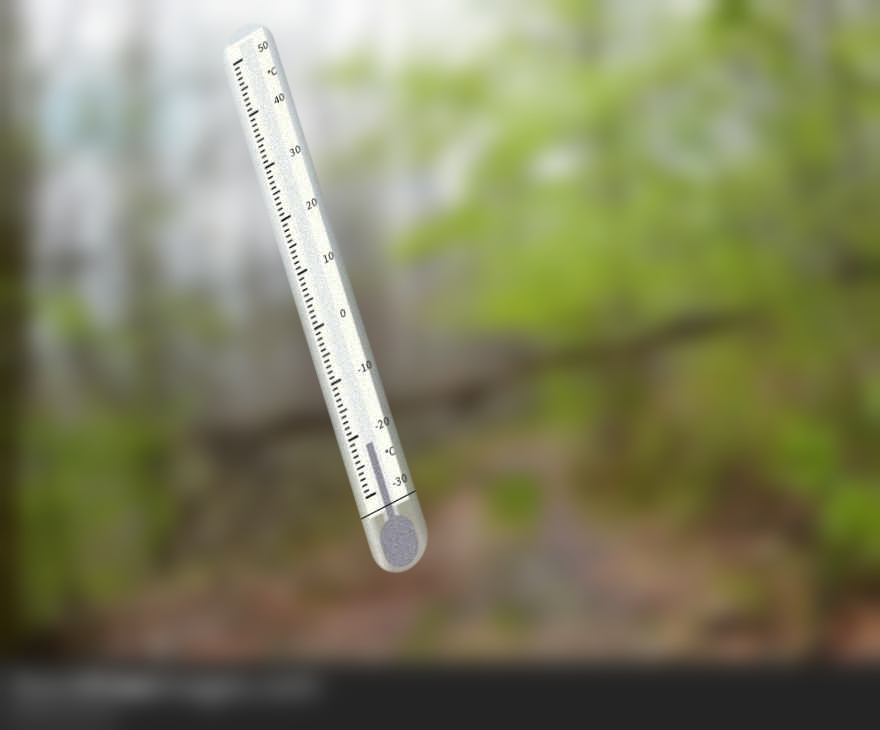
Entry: -22 °C
